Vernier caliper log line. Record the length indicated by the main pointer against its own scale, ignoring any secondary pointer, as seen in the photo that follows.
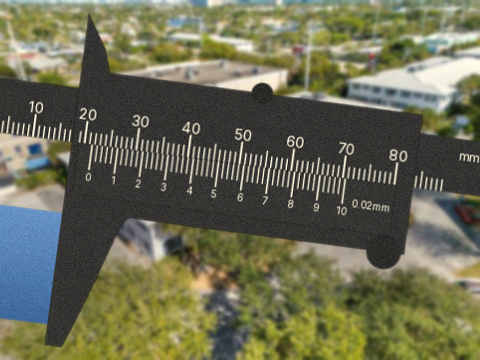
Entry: 21.5 mm
